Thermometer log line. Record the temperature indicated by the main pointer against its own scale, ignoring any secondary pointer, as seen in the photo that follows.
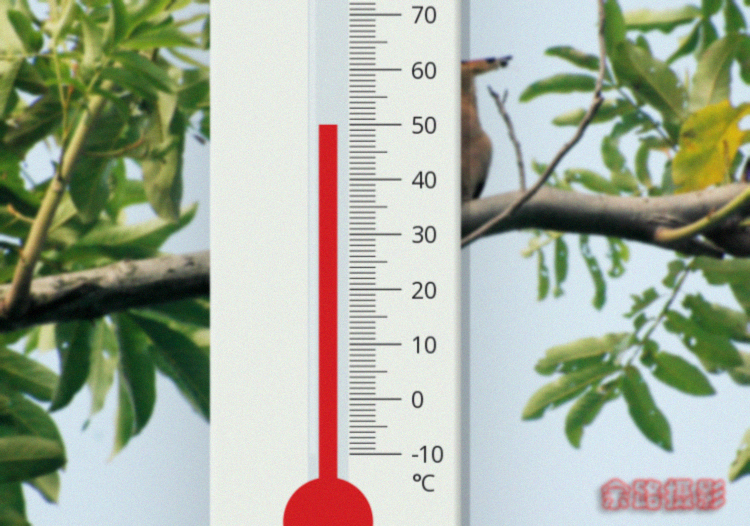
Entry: 50 °C
